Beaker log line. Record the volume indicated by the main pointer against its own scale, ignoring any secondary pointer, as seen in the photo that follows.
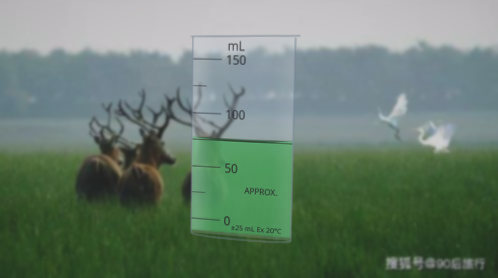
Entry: 75 mL
